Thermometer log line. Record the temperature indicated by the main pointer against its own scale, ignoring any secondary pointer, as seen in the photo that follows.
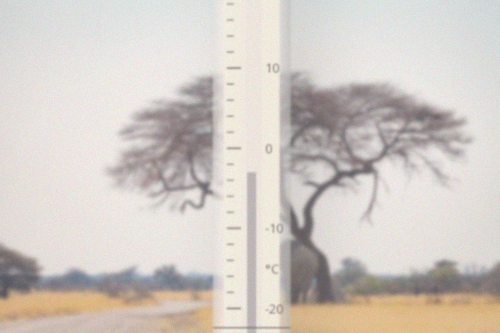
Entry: -3 °C
